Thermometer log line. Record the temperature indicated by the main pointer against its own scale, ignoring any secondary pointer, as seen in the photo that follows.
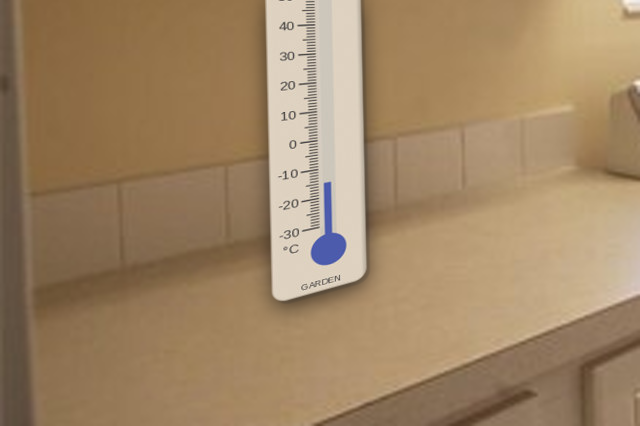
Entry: -15 °C
